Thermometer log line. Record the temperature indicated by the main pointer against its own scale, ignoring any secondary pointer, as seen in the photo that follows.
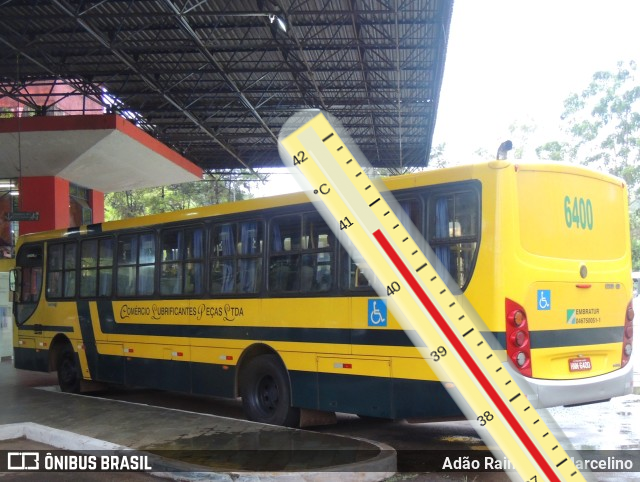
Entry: 40.7 °C
